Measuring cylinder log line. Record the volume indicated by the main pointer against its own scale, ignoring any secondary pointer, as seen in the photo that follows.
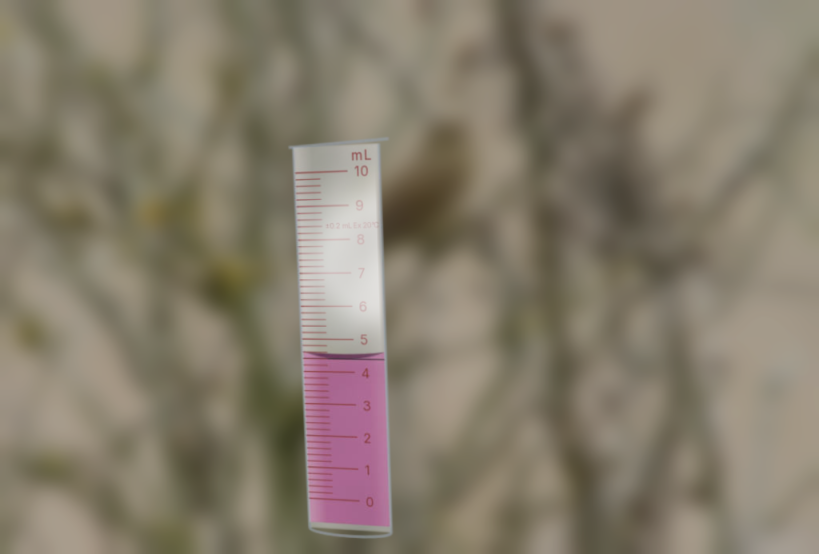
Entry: 4.4 mL
